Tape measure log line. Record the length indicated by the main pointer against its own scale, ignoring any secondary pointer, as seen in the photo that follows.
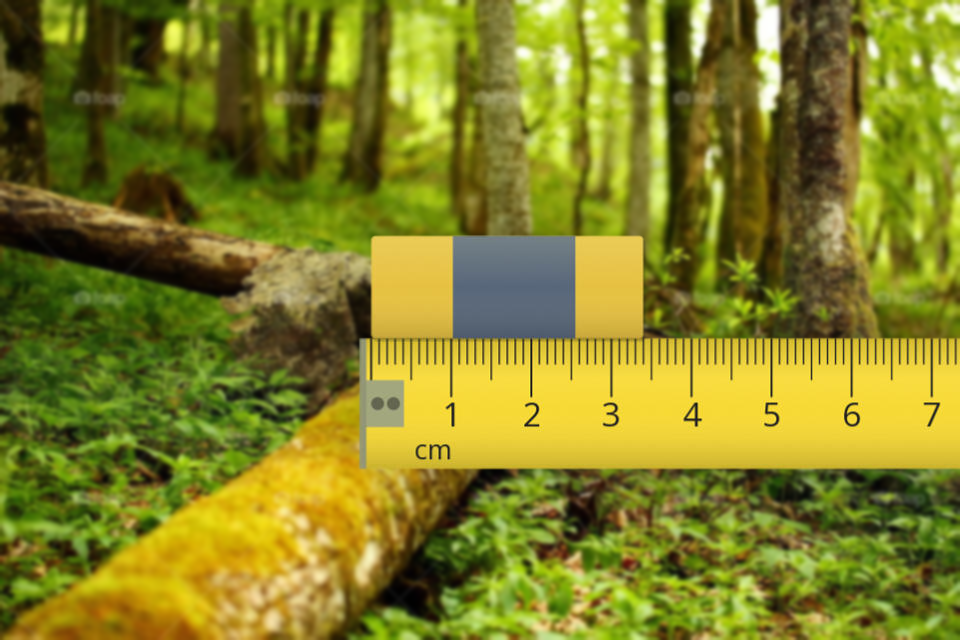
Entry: 3.4 cm
